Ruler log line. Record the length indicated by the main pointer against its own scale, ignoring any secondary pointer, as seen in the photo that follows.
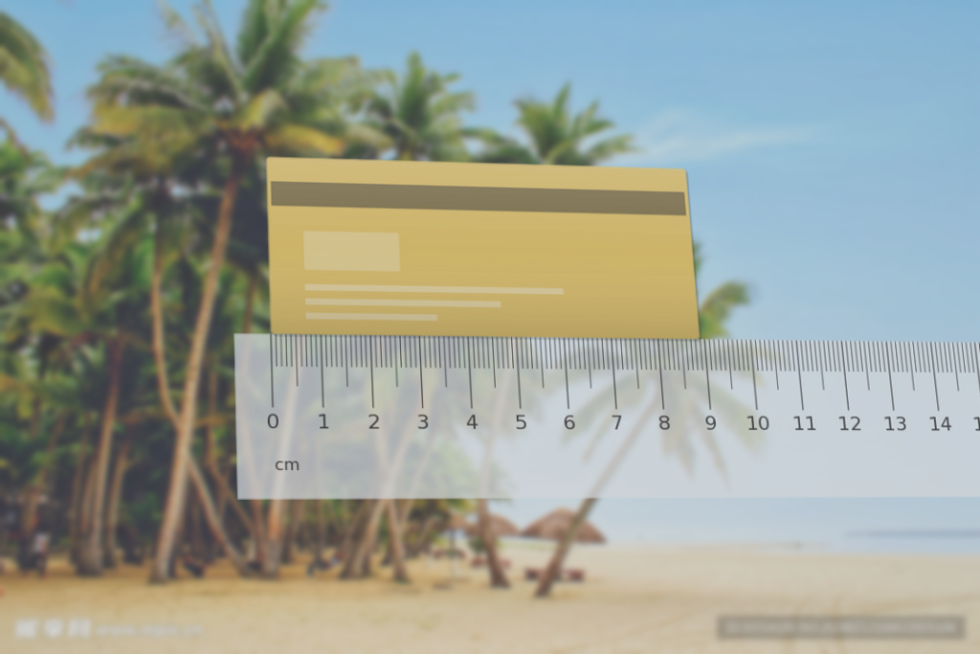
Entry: 8.9 cm
